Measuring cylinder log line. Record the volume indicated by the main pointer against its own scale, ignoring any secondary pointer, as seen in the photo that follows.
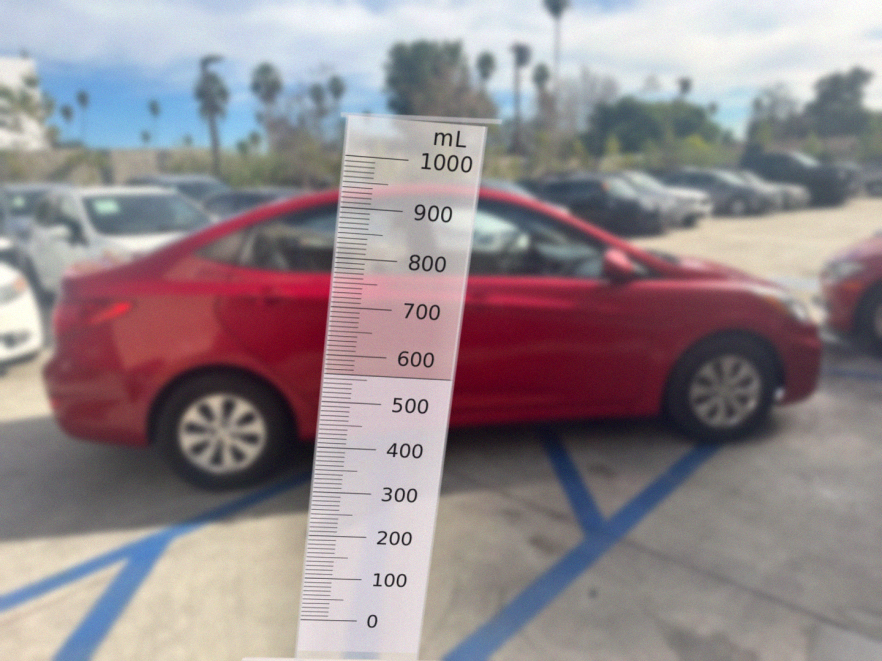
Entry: 560 mL
